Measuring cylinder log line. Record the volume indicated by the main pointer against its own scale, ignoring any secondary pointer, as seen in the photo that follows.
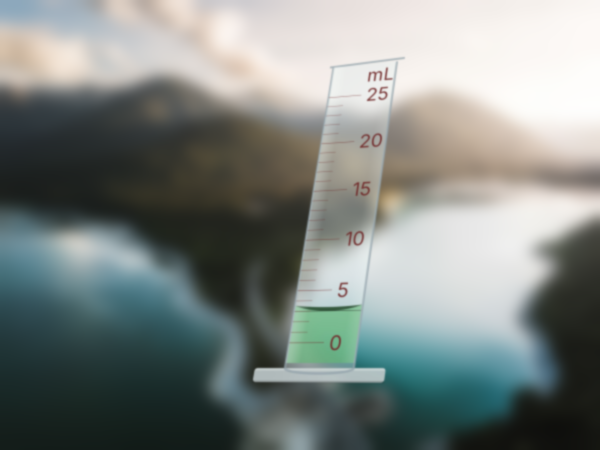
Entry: 3 mL
